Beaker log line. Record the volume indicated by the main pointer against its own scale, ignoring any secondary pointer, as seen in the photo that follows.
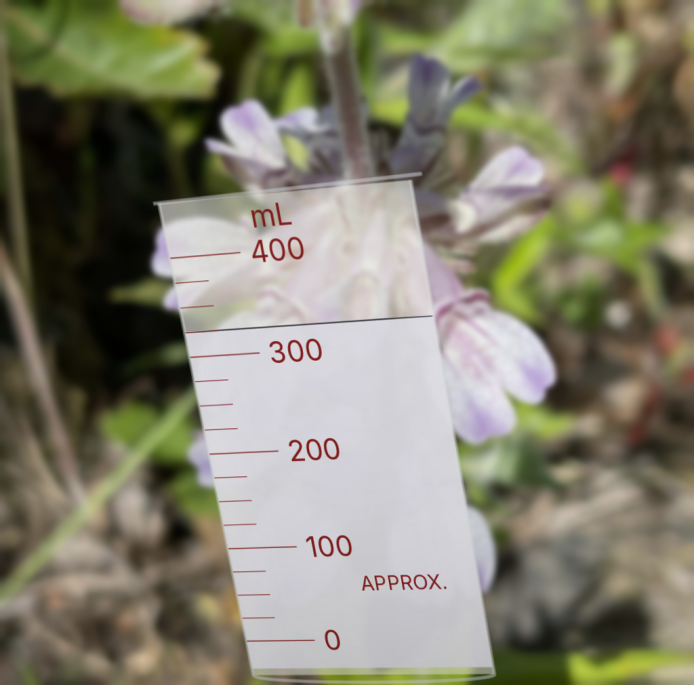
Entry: 325 mL
